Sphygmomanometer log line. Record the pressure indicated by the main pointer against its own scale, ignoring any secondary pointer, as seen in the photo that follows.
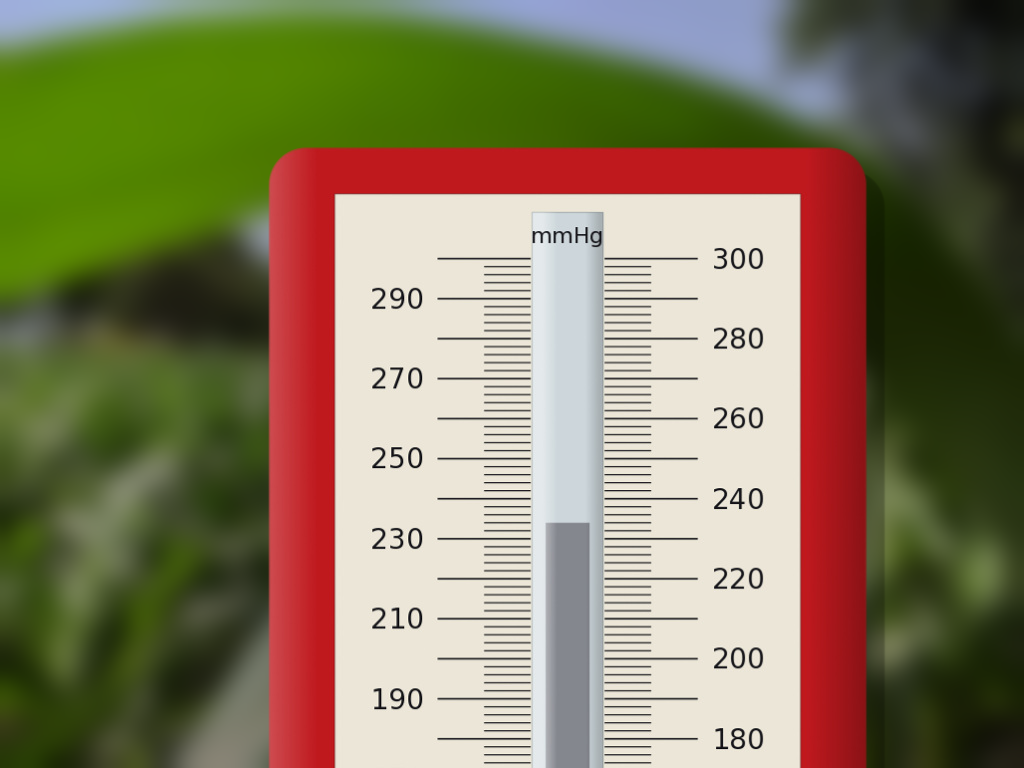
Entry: 234 mmHg
